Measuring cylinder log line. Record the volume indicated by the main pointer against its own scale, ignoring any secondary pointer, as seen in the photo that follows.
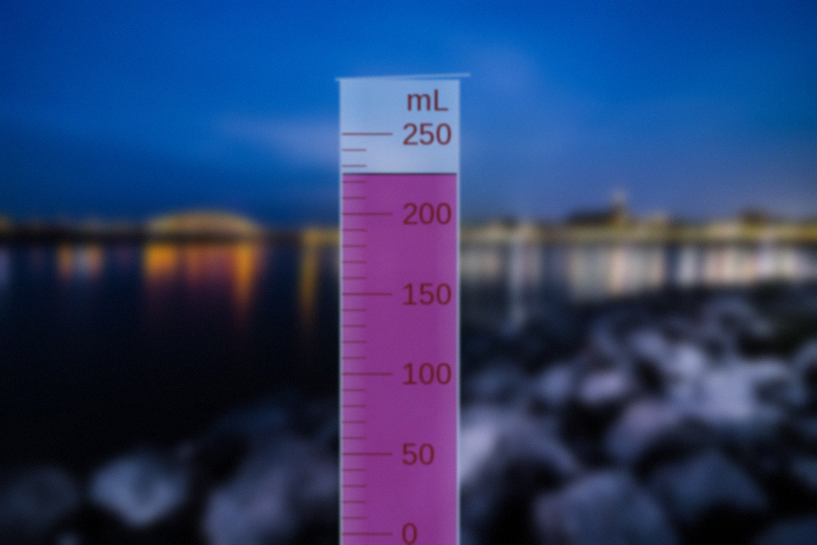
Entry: 225 mL
